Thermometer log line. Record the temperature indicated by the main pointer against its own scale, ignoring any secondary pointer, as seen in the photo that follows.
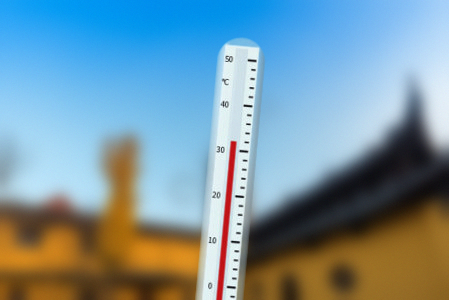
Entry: 32 °C
